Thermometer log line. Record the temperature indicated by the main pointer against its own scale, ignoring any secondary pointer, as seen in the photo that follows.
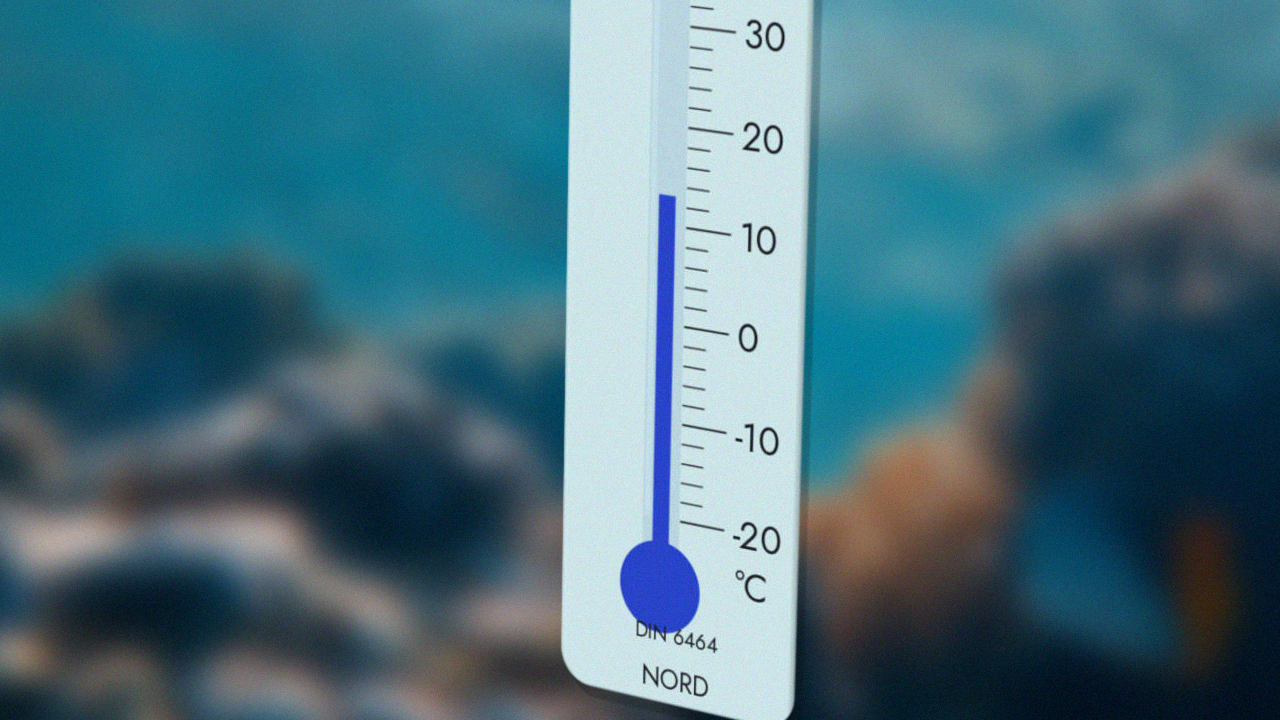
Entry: 13 °C
